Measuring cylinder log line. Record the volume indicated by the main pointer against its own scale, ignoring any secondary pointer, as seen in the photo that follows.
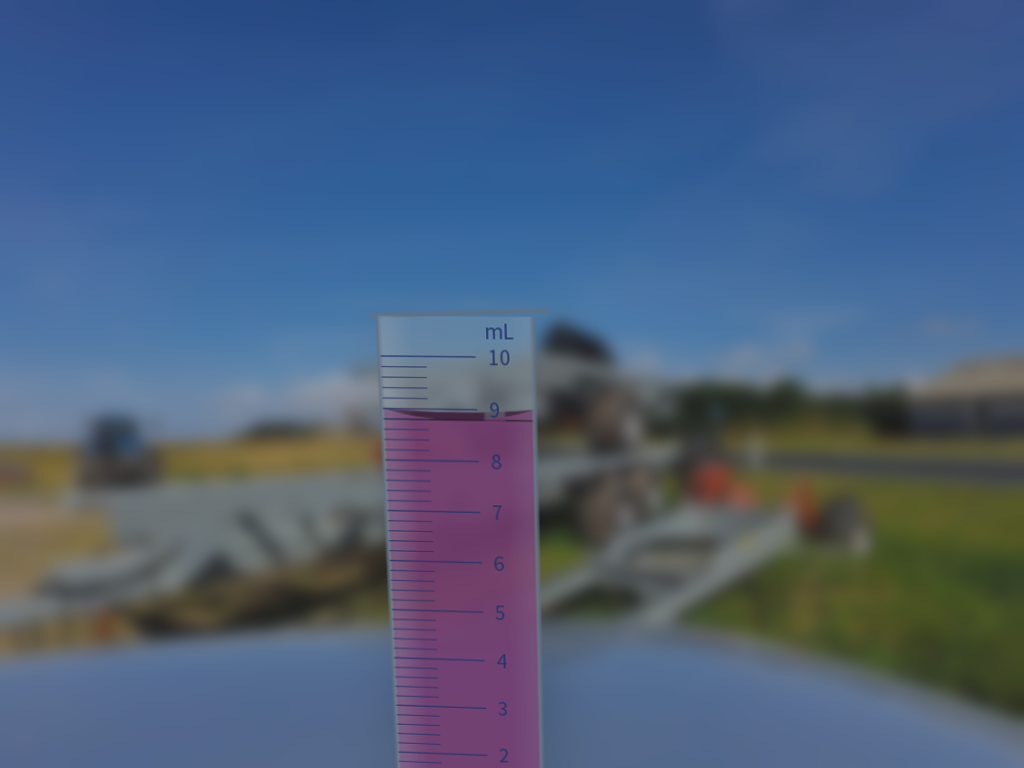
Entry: 8.8 mL
